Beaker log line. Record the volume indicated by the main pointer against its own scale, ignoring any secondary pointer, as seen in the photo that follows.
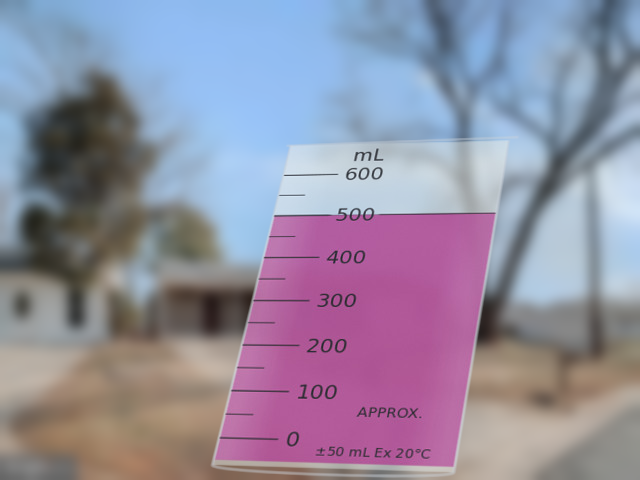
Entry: 500 mL
